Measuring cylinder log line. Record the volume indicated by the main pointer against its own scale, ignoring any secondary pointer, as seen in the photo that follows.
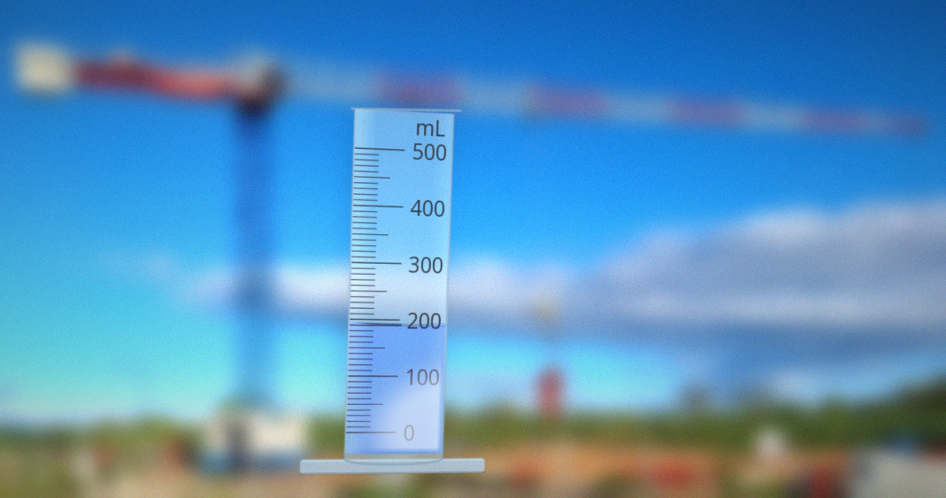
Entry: 190 mL
